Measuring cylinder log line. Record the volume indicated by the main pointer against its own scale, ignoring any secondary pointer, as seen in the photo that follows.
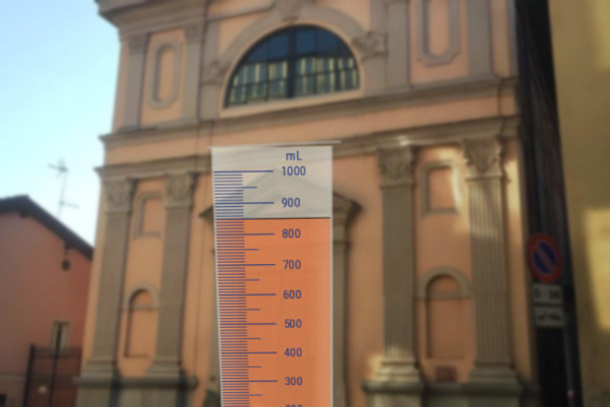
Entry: 850 mL
